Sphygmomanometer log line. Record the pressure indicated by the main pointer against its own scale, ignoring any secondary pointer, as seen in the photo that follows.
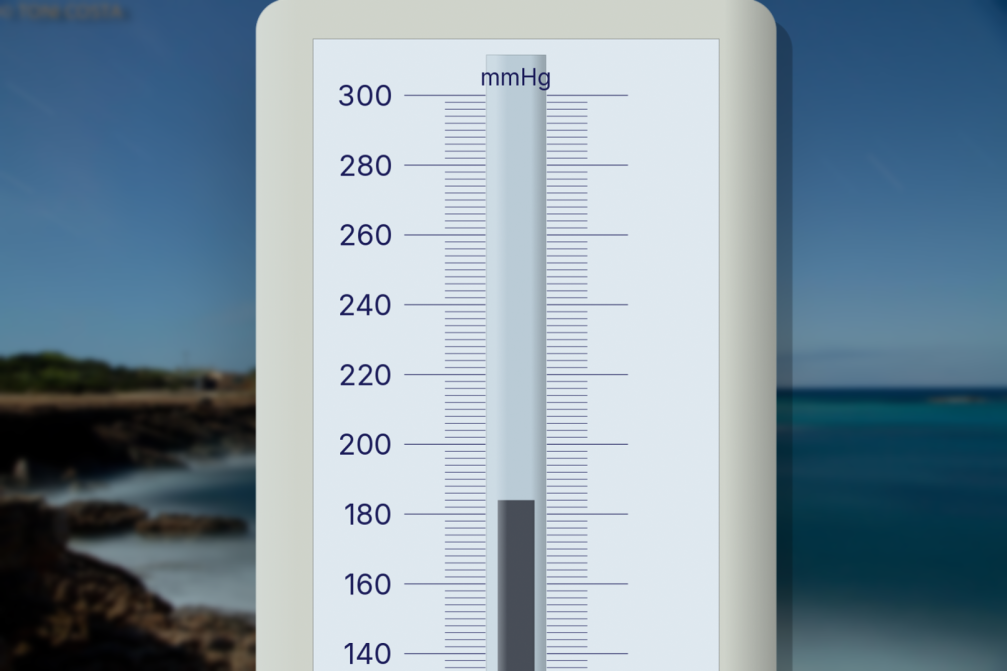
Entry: 184 mmHg
